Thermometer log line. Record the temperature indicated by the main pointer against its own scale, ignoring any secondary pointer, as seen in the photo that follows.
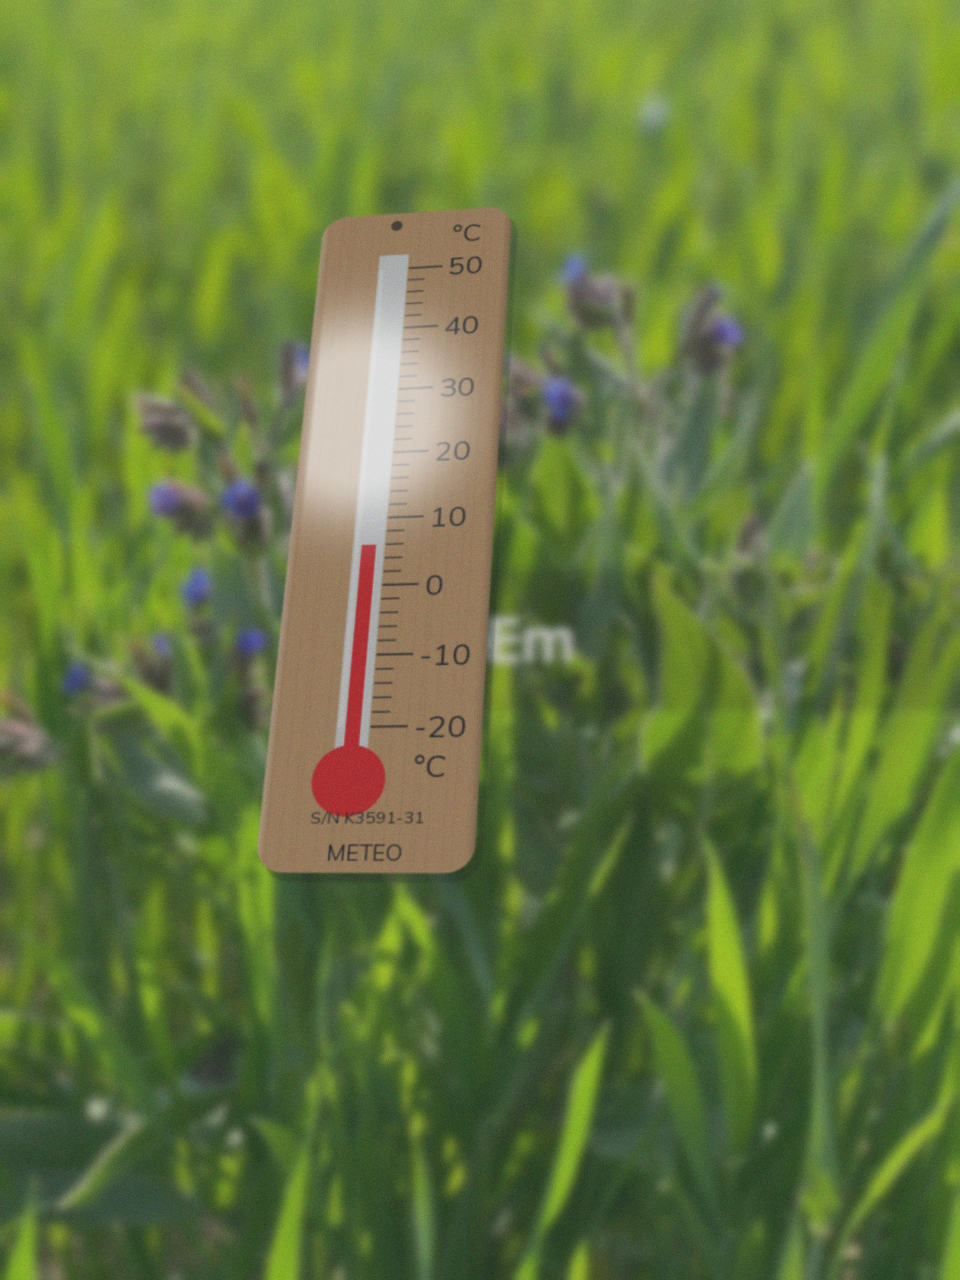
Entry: 6 °C
